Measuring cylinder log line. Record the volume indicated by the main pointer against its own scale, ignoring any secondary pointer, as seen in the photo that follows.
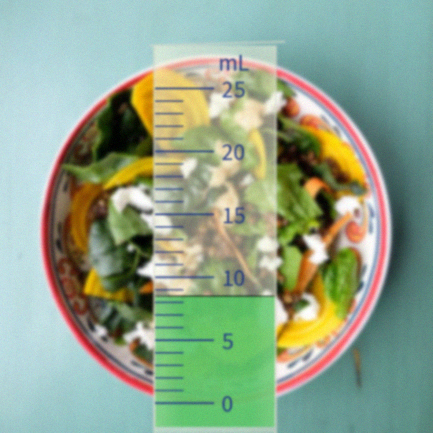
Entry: 8.5 mL
